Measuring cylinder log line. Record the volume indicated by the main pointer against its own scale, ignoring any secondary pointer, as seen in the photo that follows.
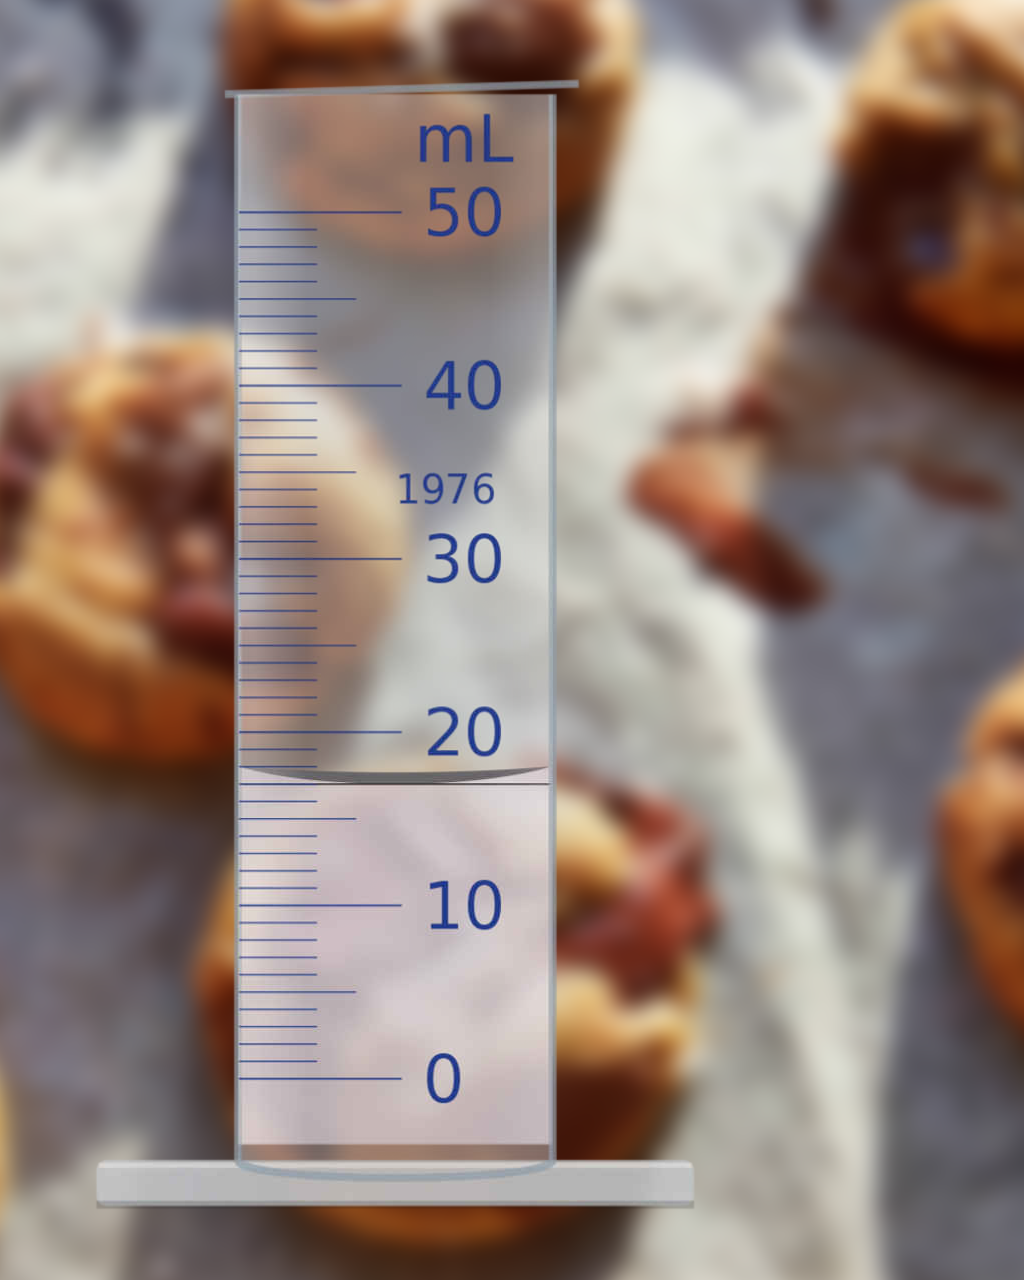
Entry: 17 mL
